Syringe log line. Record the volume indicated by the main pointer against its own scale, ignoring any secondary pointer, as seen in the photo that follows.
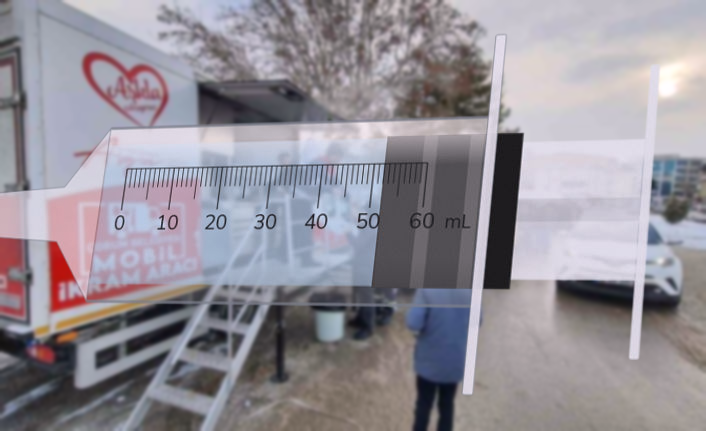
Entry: 52 mL
